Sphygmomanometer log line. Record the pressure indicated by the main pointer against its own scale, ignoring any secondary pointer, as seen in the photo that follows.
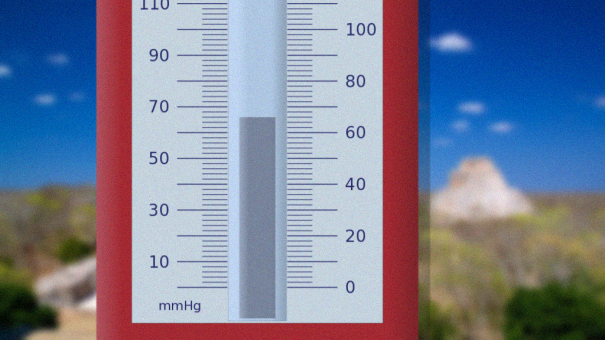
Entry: 66 mmHg
